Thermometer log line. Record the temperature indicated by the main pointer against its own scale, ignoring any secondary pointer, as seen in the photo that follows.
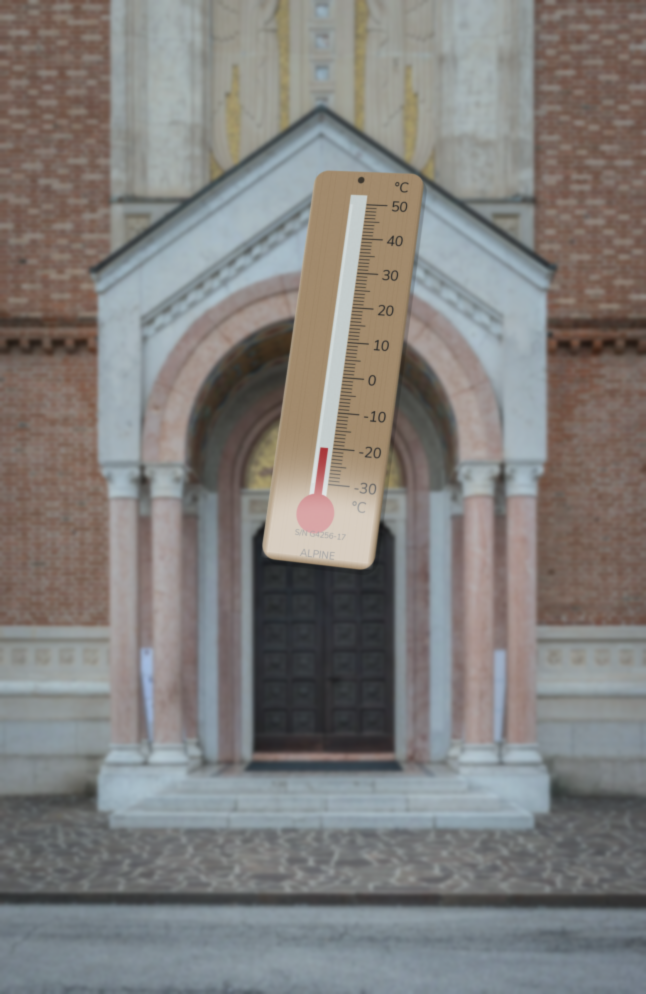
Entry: -20 °C
